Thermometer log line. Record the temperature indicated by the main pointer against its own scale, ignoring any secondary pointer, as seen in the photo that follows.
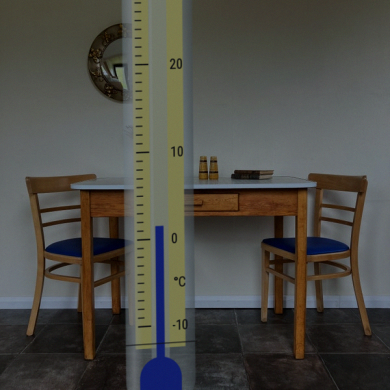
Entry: 1.5 °C
